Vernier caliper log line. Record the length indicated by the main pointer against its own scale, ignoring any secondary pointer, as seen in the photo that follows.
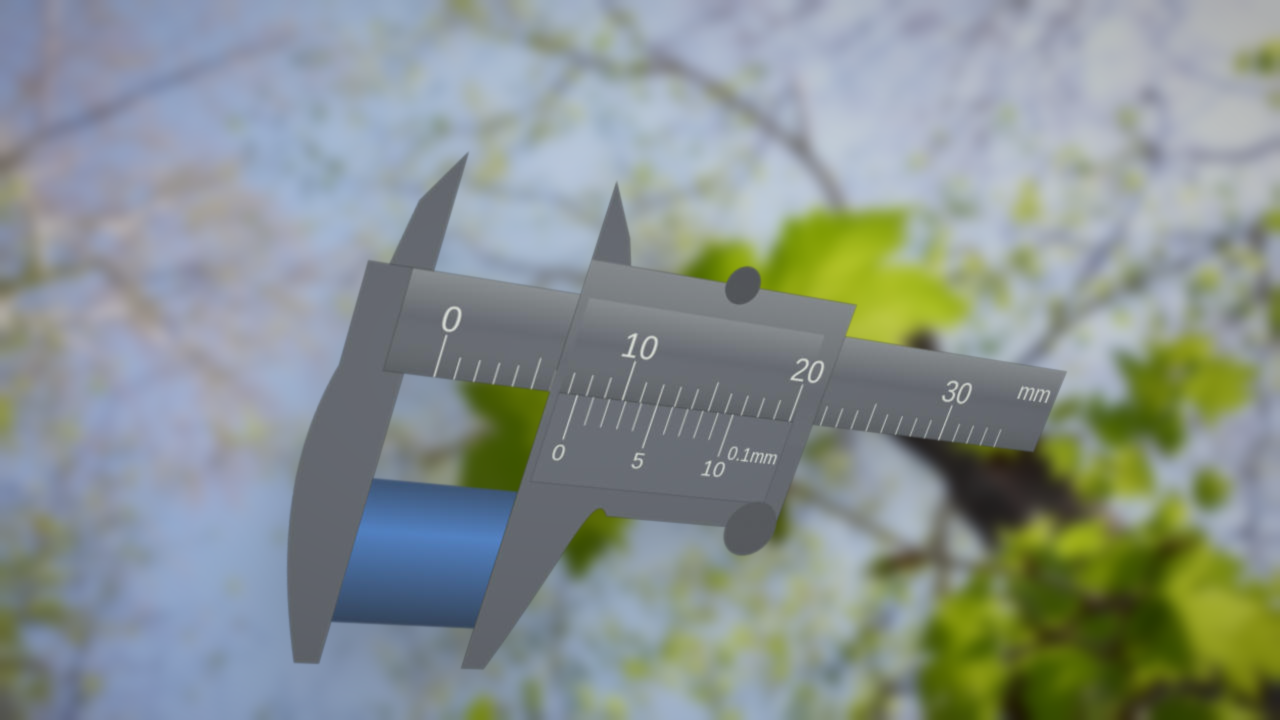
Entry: 7.5 mm
